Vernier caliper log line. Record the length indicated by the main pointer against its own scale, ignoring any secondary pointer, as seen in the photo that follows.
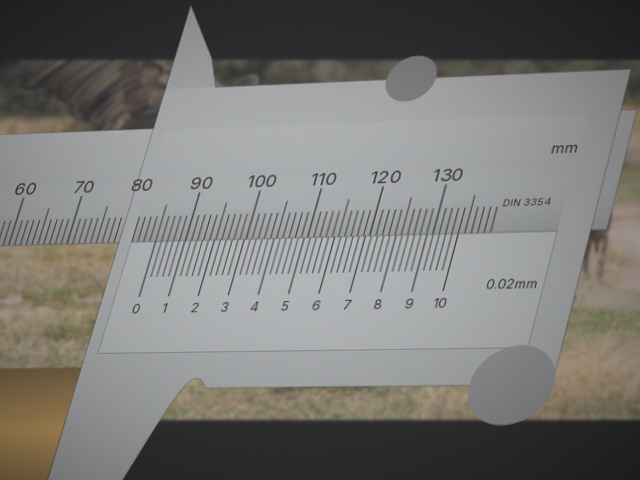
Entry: 85.0 mm
